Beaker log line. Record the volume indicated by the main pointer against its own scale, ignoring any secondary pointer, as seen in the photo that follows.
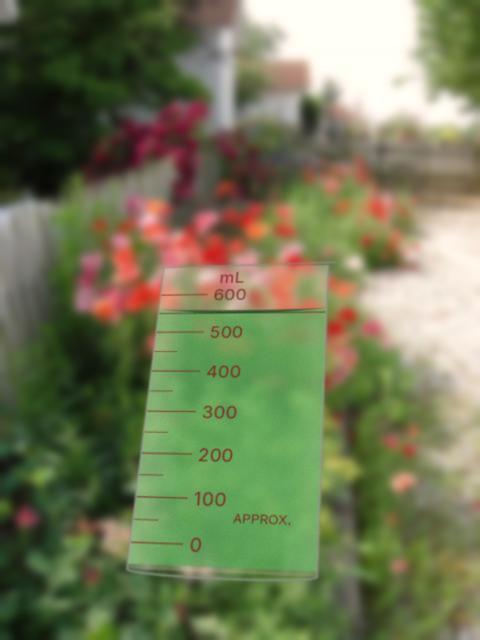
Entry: 550 mL
